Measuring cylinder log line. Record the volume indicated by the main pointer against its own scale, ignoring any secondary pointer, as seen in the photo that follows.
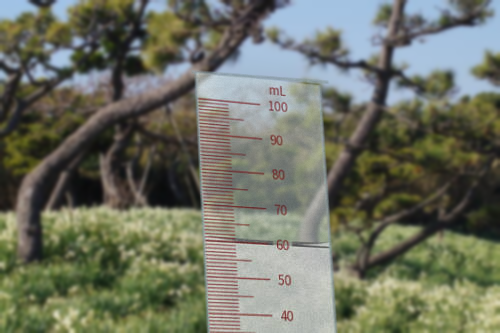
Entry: 60 mL
